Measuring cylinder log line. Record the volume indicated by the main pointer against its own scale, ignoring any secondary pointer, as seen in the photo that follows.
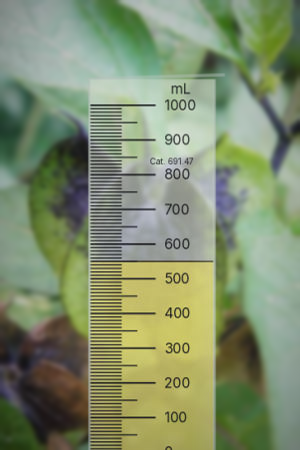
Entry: 550 mL
